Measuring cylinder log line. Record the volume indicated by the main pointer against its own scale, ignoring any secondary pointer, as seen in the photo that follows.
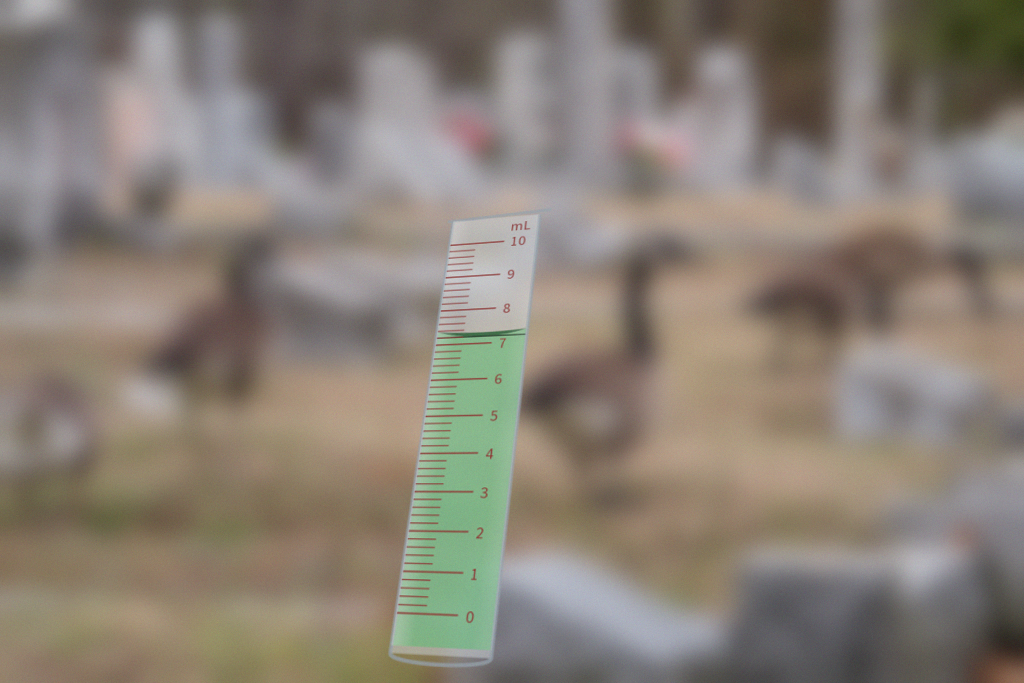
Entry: 7.2 mL
